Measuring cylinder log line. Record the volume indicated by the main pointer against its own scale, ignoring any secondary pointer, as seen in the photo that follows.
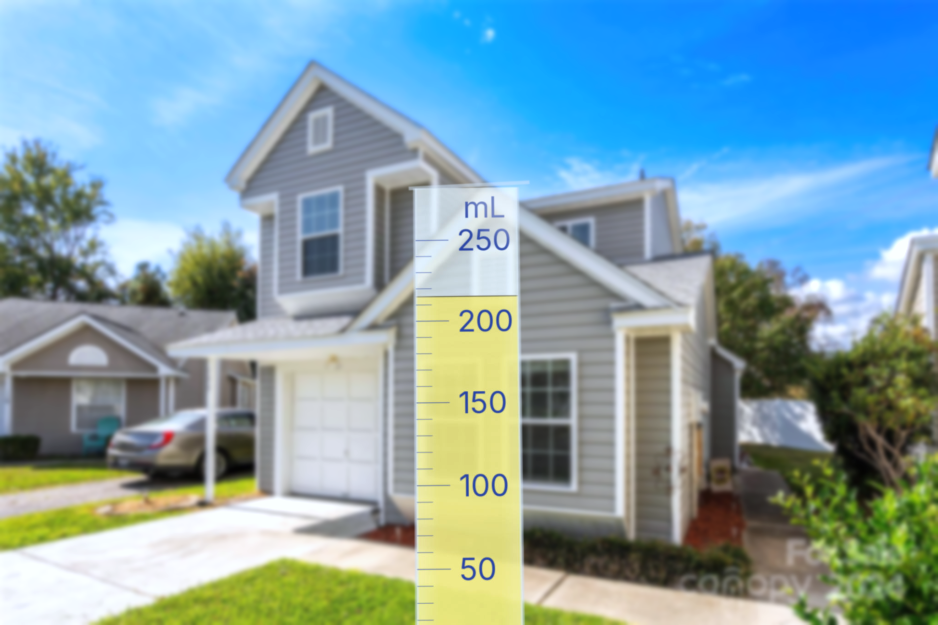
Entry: 215 mL
